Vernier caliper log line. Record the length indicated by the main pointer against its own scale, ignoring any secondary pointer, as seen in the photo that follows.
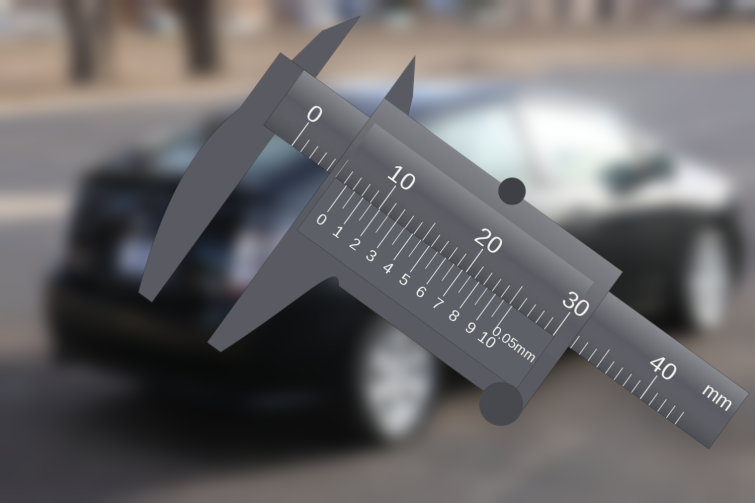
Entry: 6.3 mm
